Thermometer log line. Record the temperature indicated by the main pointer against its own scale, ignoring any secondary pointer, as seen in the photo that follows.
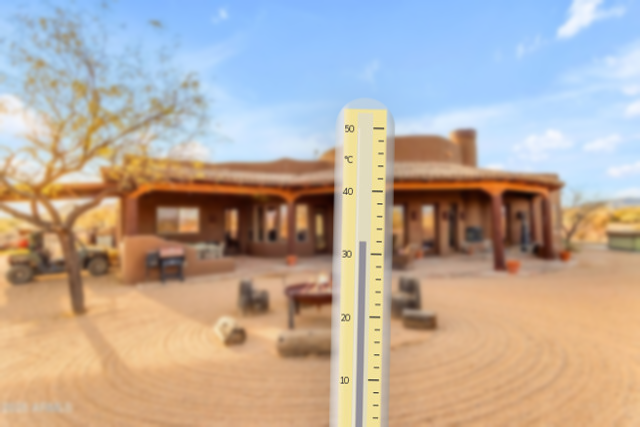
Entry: 32 °C
